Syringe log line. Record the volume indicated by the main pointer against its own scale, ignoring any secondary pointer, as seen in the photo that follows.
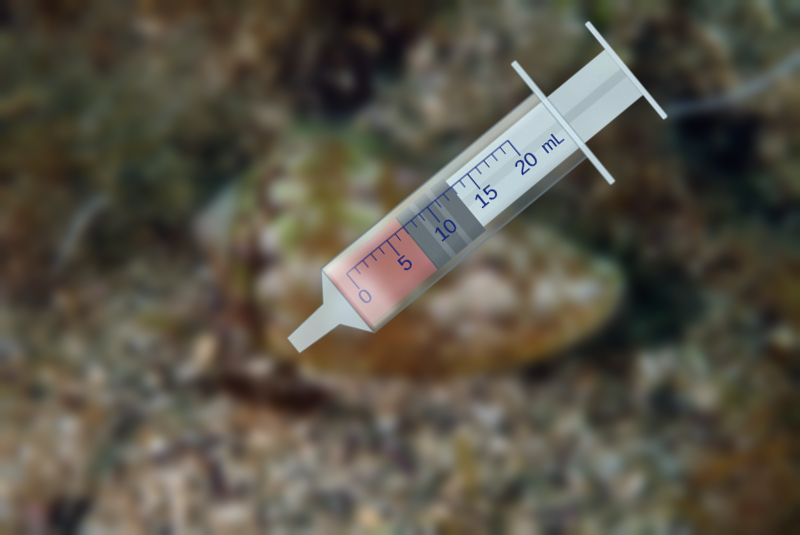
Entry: 7 mL
